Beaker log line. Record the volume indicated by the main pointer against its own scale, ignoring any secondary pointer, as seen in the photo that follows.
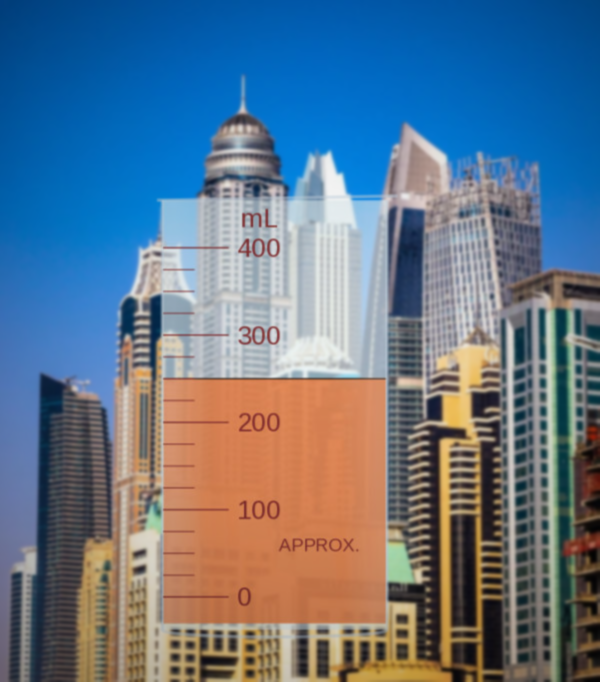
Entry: 250 mL
